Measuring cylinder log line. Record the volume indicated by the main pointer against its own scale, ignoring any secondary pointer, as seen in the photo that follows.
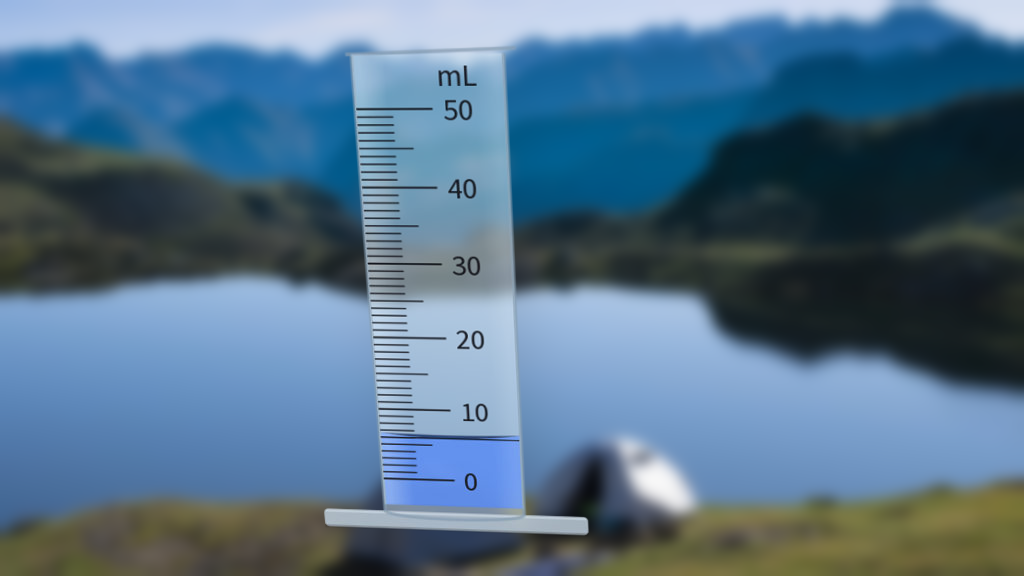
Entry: 6 mL
